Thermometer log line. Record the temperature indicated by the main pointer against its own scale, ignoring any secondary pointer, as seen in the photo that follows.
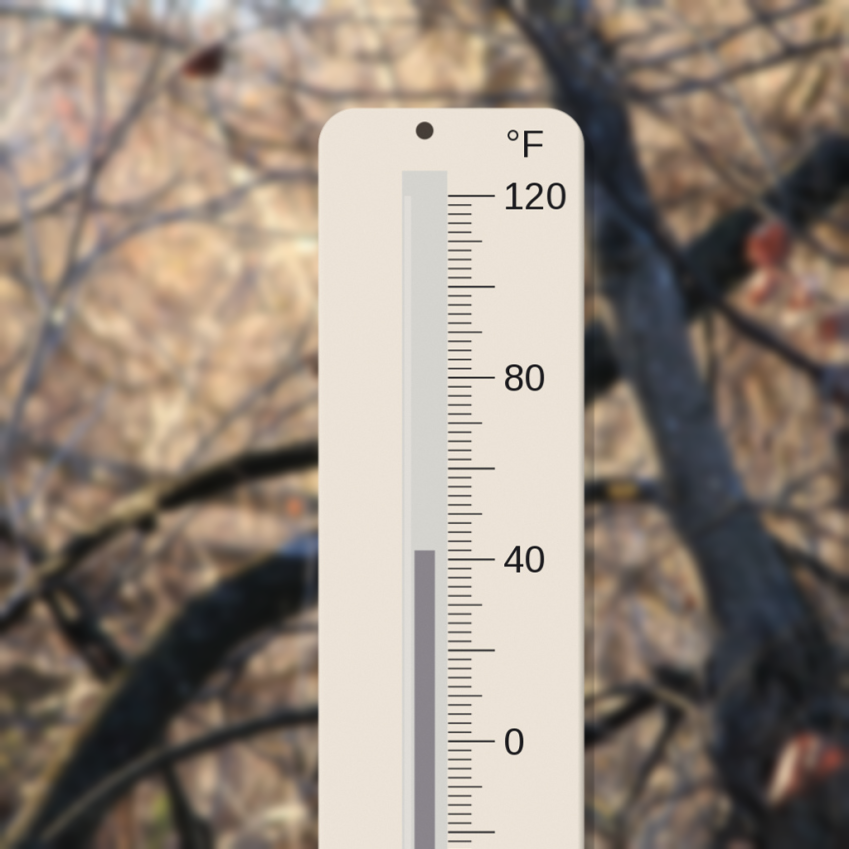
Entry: 42 °F
